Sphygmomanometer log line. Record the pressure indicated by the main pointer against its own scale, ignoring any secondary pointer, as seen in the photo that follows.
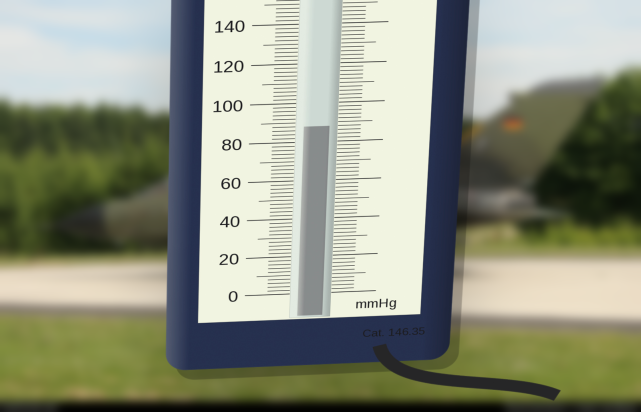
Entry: 88 mmHg
